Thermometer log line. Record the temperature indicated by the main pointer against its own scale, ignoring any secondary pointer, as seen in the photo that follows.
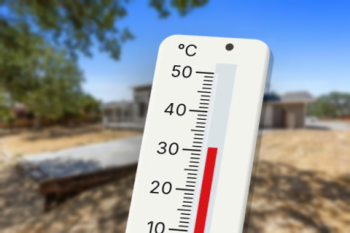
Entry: 31 °C
